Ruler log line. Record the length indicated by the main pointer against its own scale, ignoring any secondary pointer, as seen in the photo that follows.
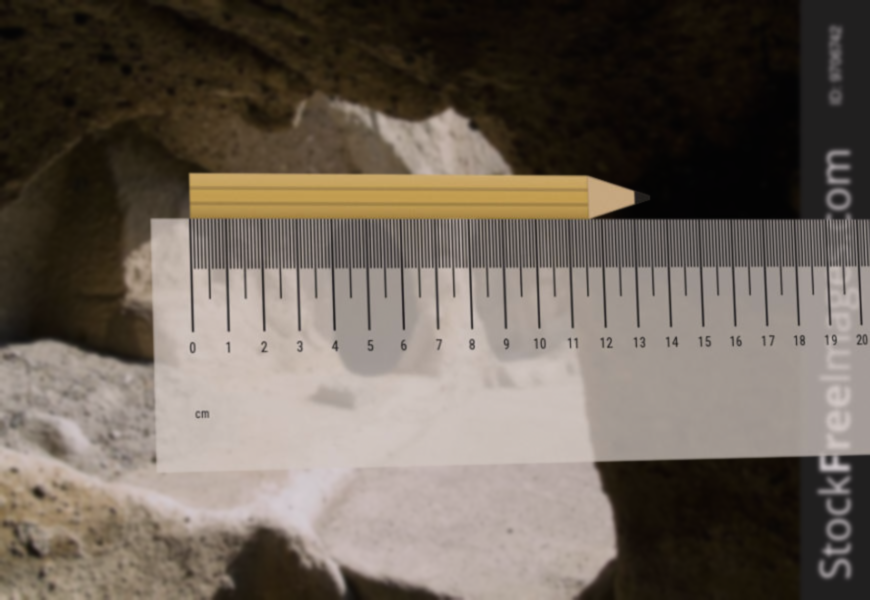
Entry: 13.5 cm
